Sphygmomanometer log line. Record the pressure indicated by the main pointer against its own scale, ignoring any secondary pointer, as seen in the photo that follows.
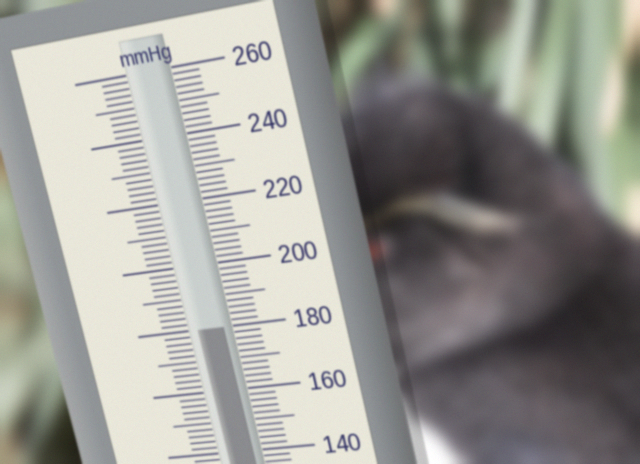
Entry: 180 mmHg
